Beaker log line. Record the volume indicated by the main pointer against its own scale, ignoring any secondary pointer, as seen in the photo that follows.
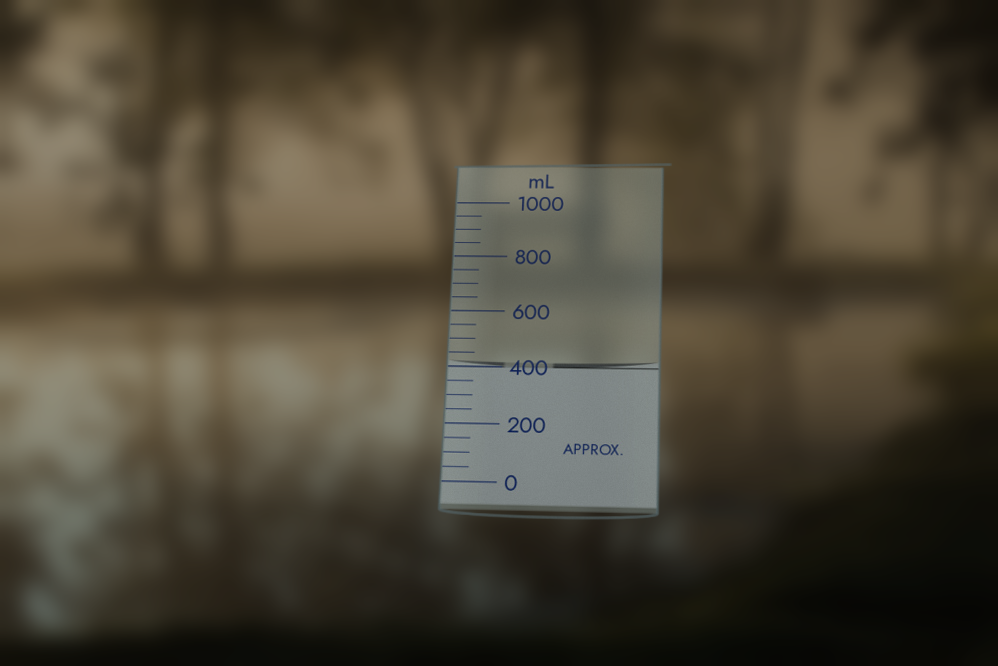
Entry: 400 mL
